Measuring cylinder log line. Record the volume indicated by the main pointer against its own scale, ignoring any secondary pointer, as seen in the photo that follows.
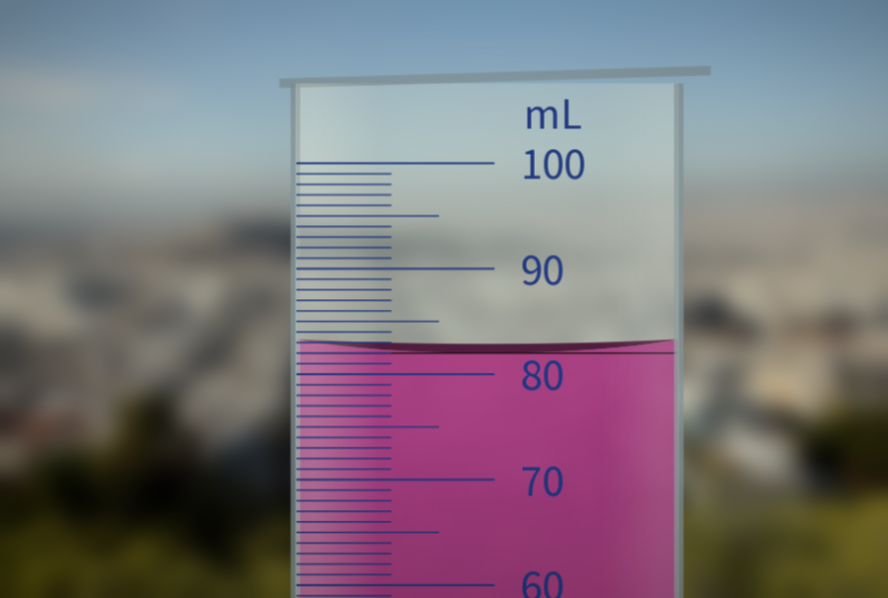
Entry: 82 mL
